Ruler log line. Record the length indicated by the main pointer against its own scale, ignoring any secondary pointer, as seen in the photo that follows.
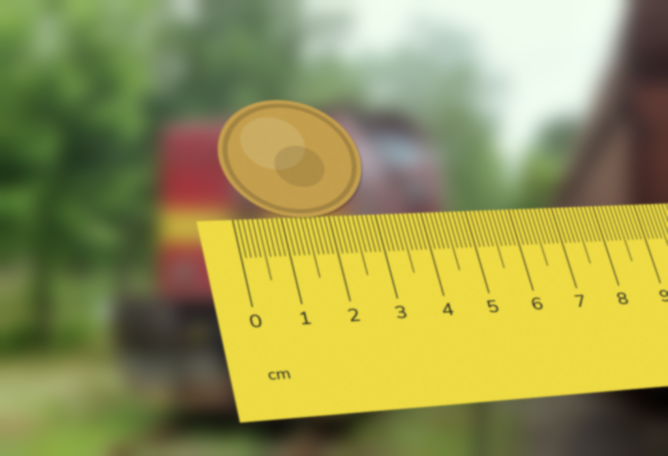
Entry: 3 cm
